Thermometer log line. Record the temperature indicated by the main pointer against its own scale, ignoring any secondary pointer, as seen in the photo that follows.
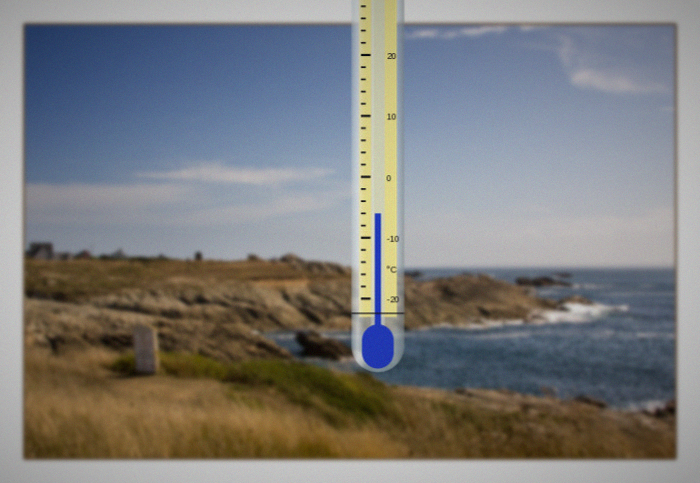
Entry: -6 °C
